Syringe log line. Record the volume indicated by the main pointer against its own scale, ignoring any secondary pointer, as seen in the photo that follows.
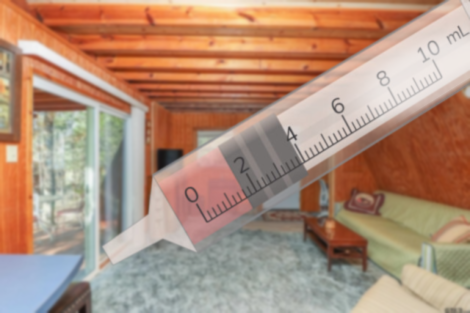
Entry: 1.6 mL
